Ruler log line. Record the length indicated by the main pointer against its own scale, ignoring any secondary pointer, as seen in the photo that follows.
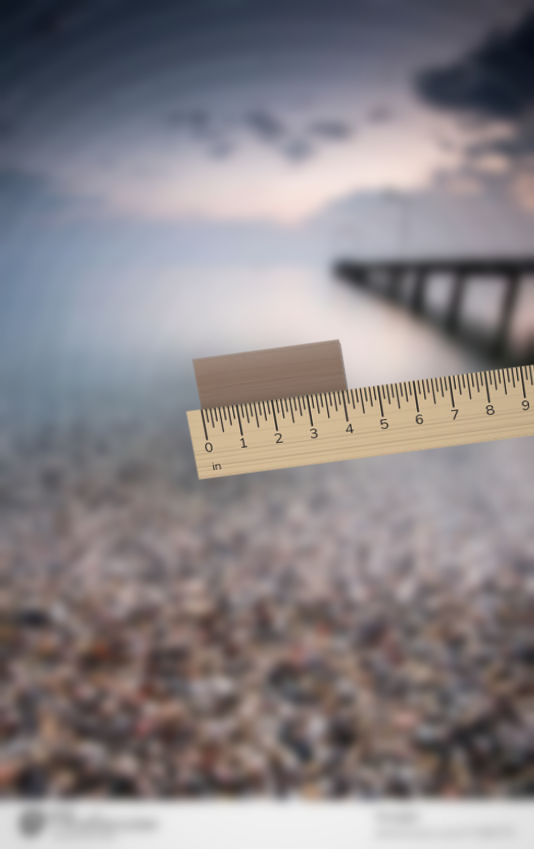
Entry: 4.125 in
